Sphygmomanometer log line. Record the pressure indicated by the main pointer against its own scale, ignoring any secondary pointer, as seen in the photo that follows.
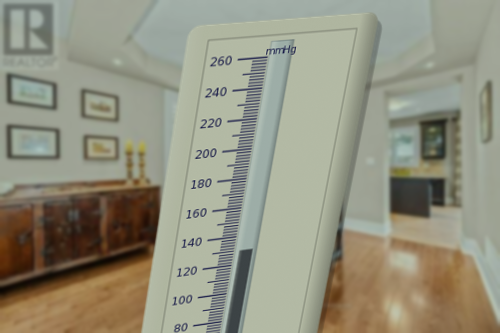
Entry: 130 mmHg
